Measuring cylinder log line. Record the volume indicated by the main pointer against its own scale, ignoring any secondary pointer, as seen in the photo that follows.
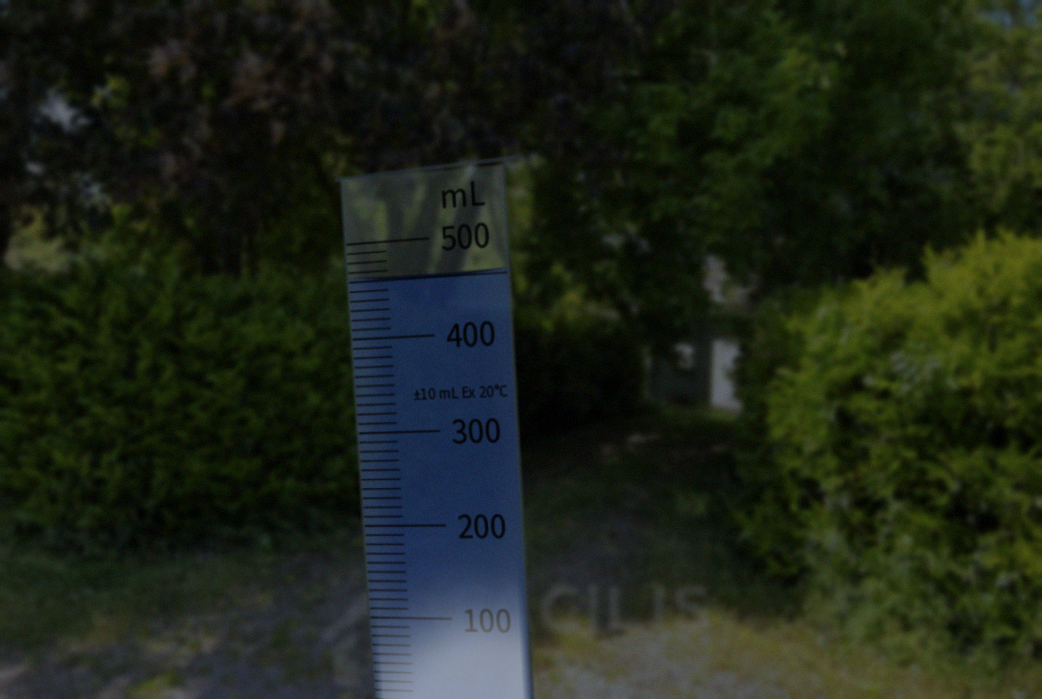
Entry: 460 mL
